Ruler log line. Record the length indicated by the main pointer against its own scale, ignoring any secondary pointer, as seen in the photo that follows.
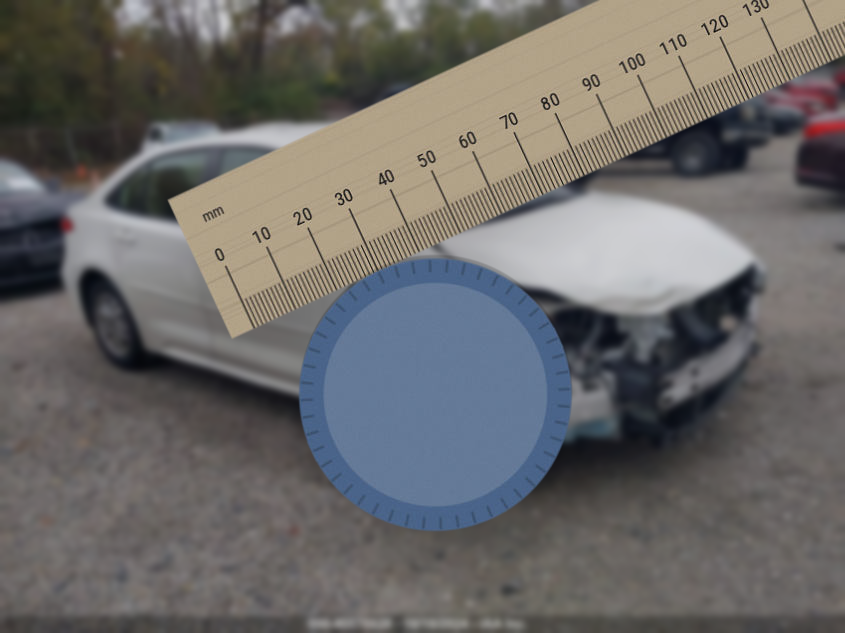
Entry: 60 mm
